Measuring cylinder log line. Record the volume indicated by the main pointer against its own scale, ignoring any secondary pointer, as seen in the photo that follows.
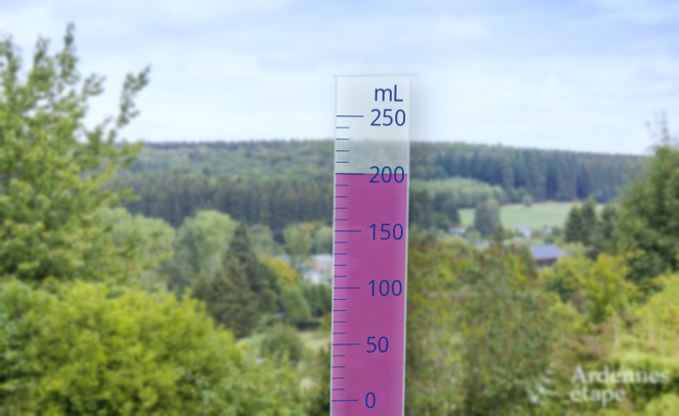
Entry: 200 mL
